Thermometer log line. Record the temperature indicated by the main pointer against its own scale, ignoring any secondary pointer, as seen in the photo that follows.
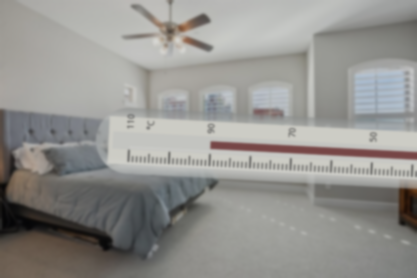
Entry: 90 °C
